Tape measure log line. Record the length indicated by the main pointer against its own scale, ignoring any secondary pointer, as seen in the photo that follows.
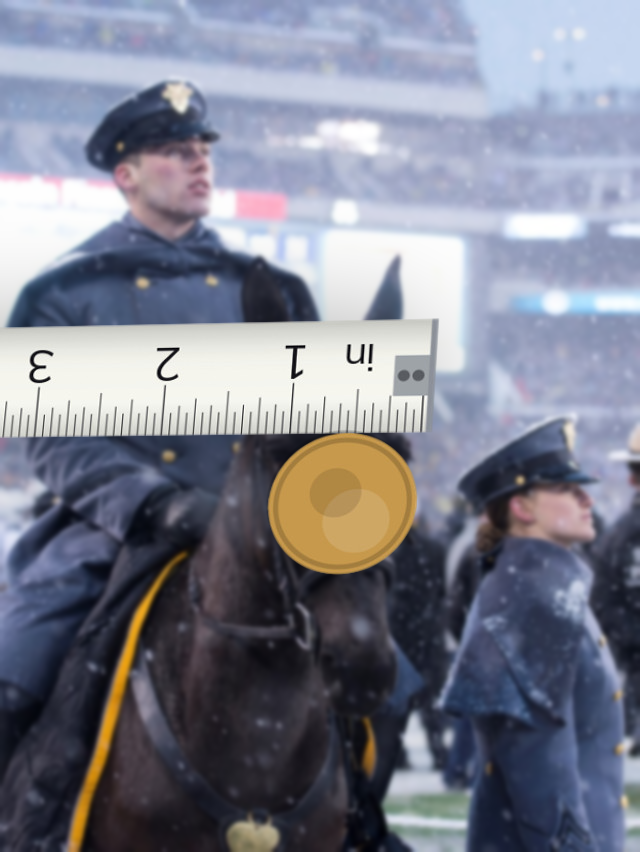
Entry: 1.125 in
